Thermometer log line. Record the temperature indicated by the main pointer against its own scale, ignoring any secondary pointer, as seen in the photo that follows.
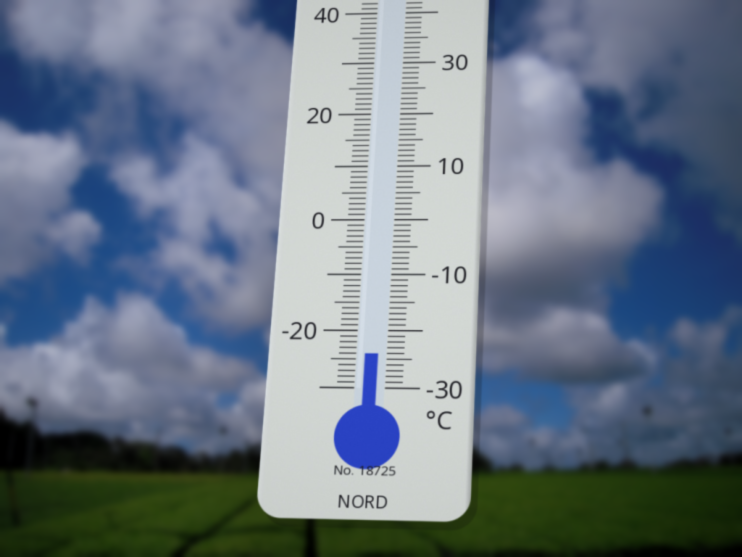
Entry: -24 °C
